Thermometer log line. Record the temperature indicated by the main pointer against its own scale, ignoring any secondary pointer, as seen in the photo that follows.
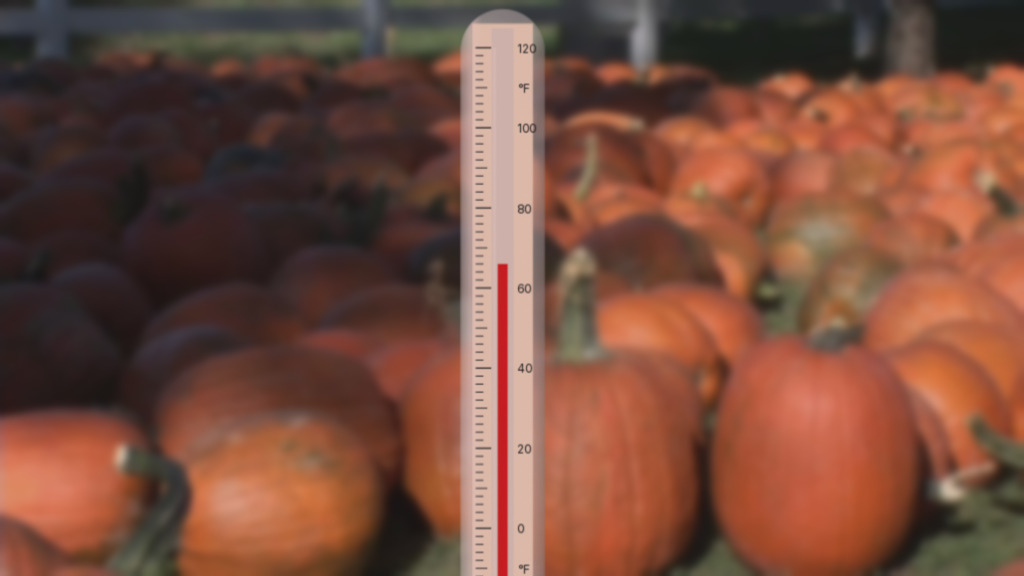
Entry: 66 °F
